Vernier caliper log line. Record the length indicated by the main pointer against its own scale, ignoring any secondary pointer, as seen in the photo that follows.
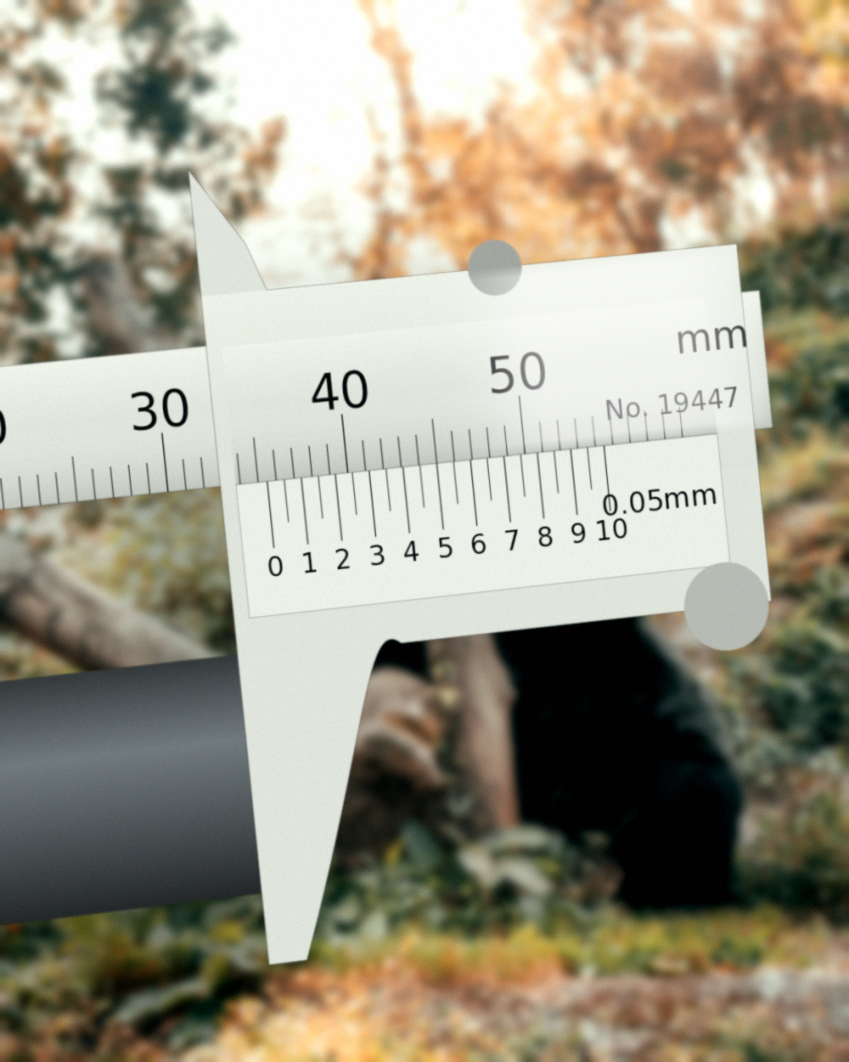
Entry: 35.5 mm
